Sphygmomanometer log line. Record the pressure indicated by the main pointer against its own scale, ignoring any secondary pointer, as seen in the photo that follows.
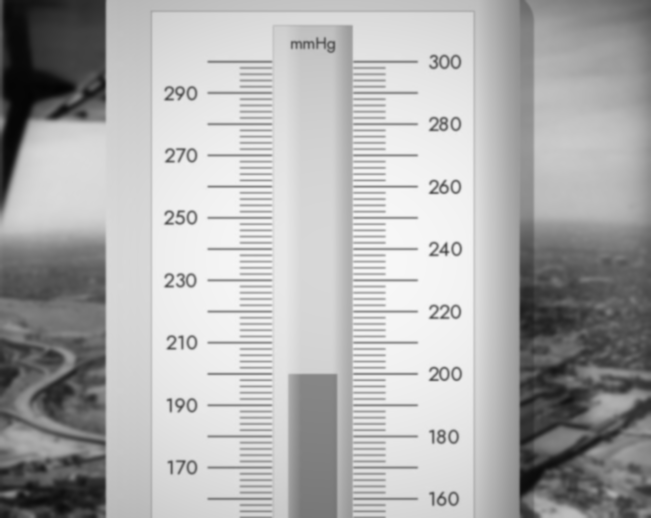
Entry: 200 mmHg
